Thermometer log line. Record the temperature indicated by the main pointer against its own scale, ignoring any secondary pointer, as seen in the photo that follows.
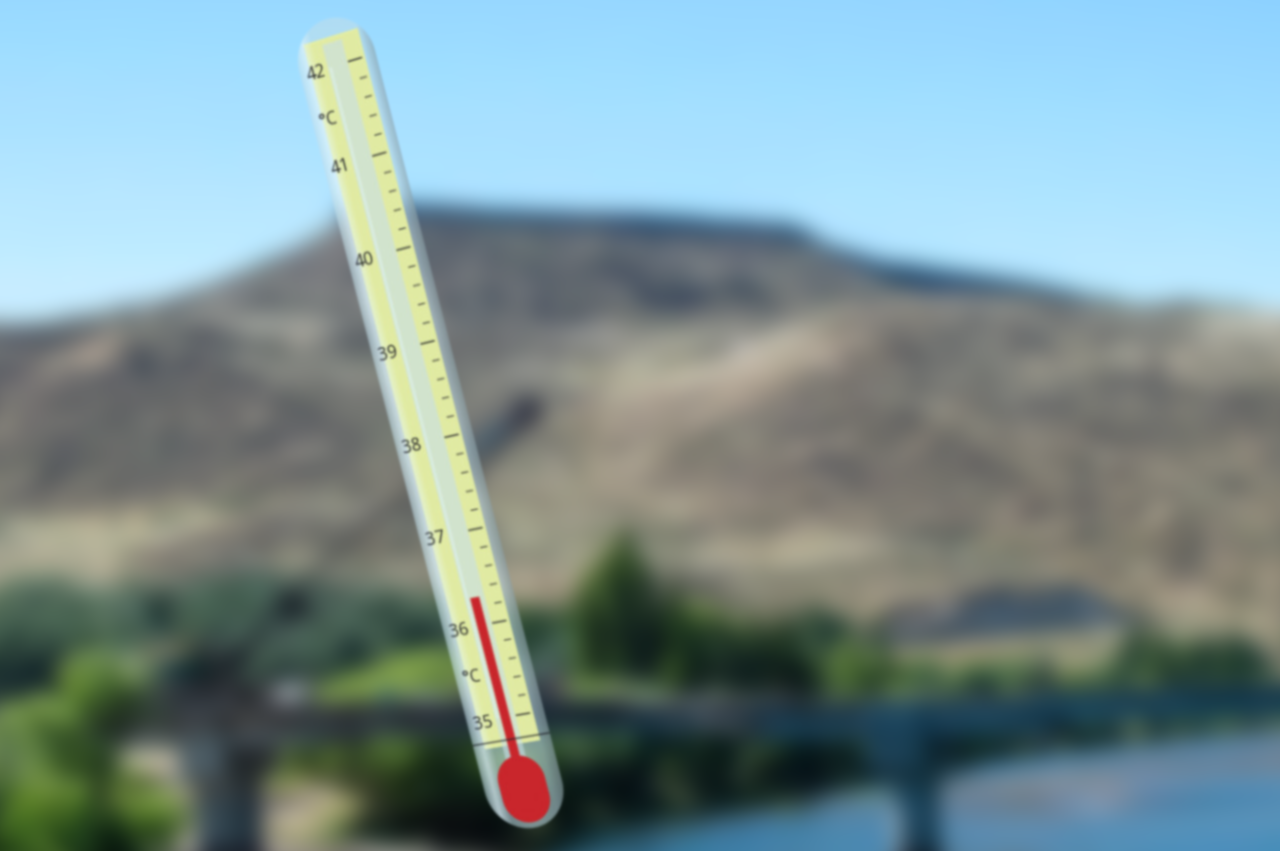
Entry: 36.3 °C
